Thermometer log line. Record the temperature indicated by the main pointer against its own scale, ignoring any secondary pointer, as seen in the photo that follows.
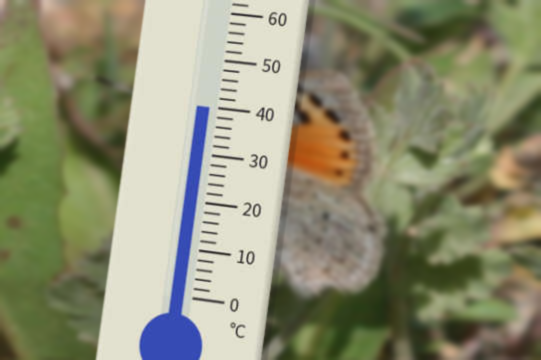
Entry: 40 °C
